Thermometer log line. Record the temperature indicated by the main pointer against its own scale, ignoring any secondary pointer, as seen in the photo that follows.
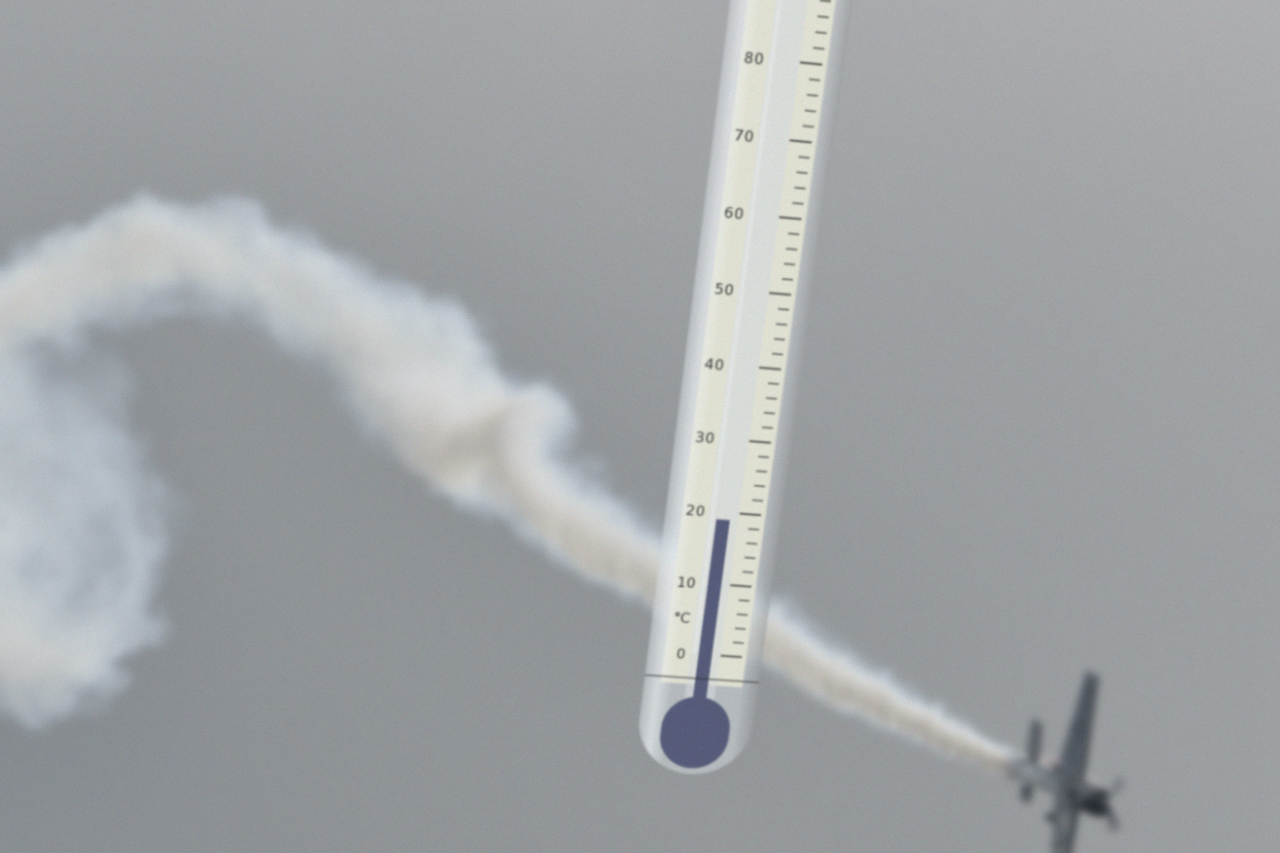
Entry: 19 °C
